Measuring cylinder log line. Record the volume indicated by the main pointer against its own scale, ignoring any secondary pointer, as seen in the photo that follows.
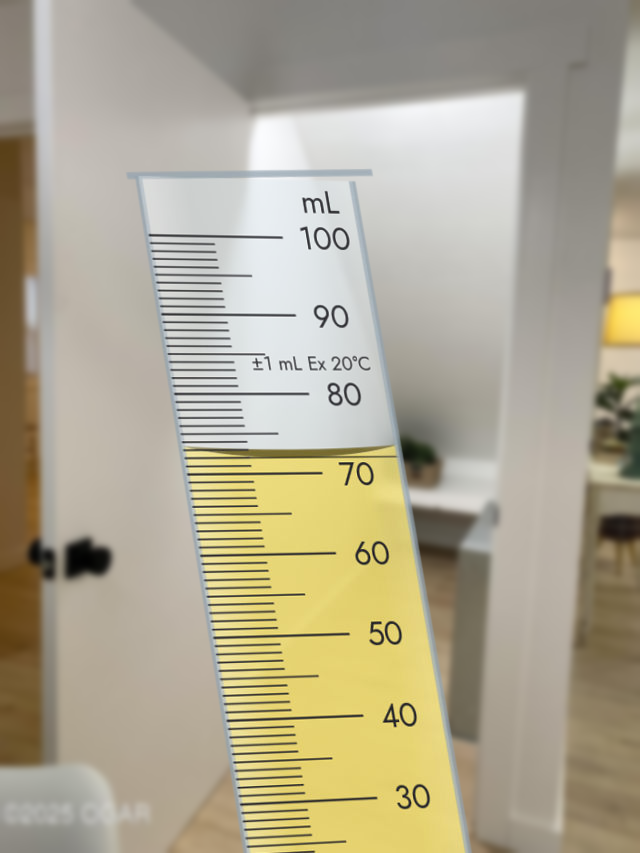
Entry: 72 mL
